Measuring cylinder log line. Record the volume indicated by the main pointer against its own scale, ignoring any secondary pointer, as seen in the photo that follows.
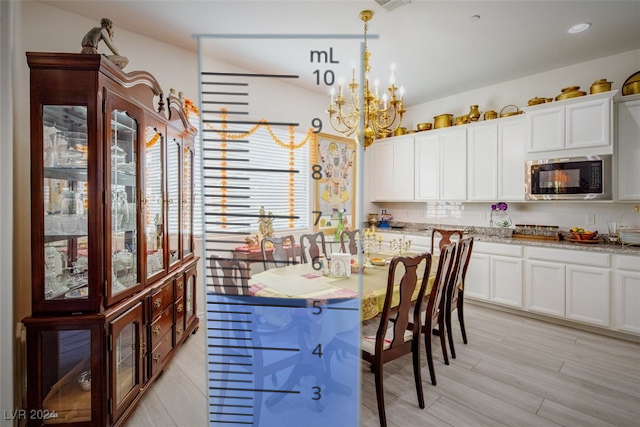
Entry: 5 mL
